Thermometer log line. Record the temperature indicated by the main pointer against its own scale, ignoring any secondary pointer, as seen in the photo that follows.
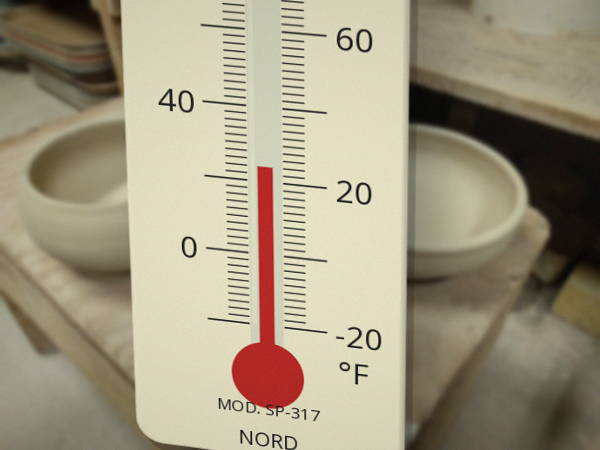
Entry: 24 °F
